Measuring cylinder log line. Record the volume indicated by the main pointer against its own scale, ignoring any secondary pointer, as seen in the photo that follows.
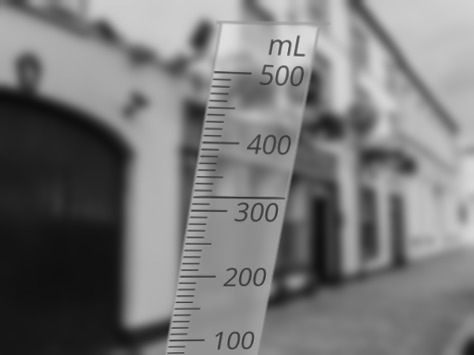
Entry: 320 mL
